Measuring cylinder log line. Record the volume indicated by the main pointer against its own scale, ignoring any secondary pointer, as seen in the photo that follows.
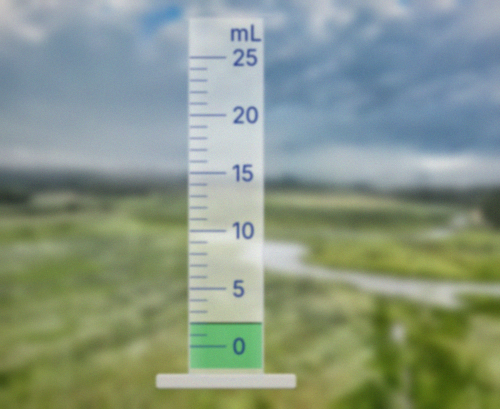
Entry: 2 mL
